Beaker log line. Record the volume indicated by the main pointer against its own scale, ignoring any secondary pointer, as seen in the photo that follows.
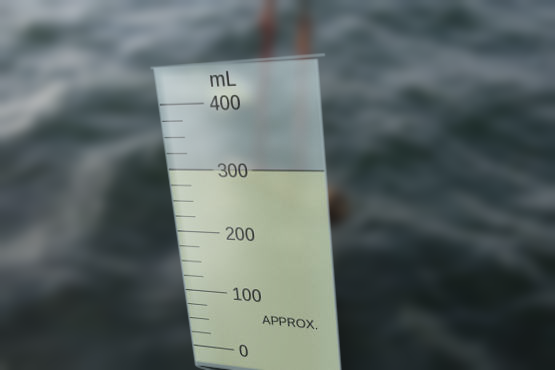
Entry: 300 mL
